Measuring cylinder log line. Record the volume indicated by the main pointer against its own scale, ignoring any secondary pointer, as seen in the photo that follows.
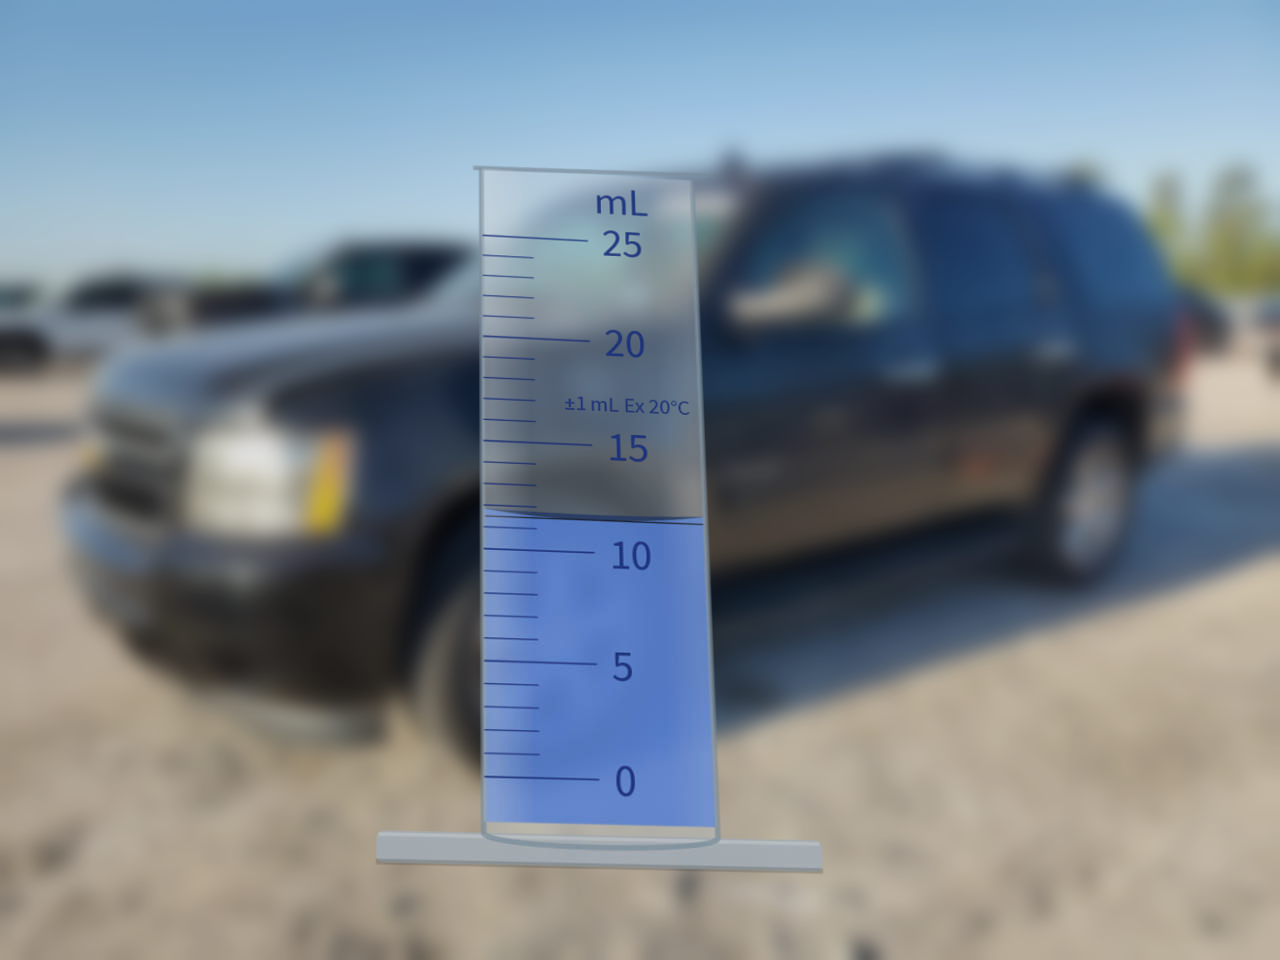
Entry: 11.5 mL
